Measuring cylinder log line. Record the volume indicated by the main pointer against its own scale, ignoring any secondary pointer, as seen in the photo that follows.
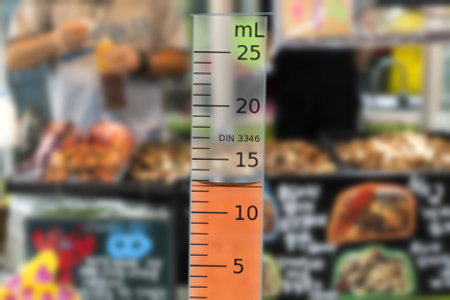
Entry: 12.5 mL
